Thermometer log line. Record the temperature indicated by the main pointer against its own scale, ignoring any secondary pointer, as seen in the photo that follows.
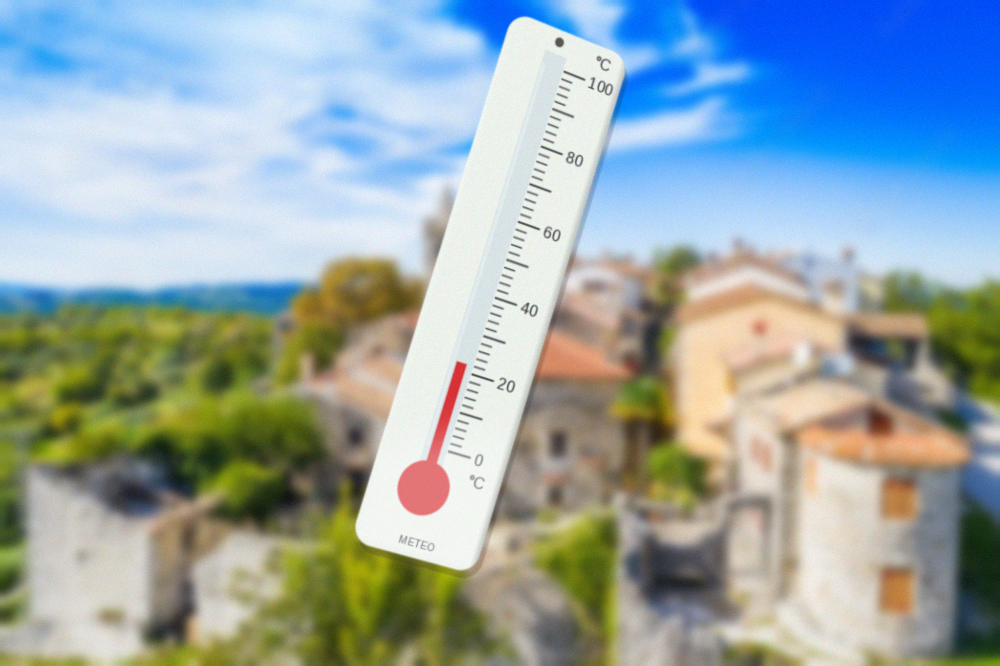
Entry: 22 °C
